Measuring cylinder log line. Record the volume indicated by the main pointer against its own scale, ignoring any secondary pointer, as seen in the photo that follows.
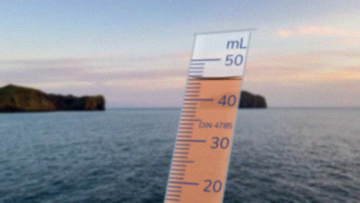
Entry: 45 mL
